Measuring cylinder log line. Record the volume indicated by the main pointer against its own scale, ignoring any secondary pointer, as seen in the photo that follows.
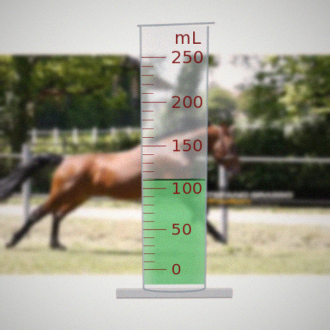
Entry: 110 mL
